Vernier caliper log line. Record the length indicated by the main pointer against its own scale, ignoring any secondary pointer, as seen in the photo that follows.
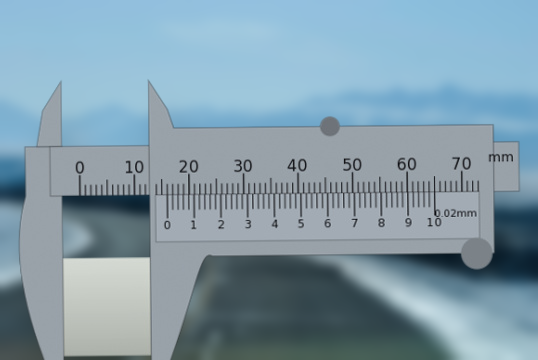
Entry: 16.0 mm
